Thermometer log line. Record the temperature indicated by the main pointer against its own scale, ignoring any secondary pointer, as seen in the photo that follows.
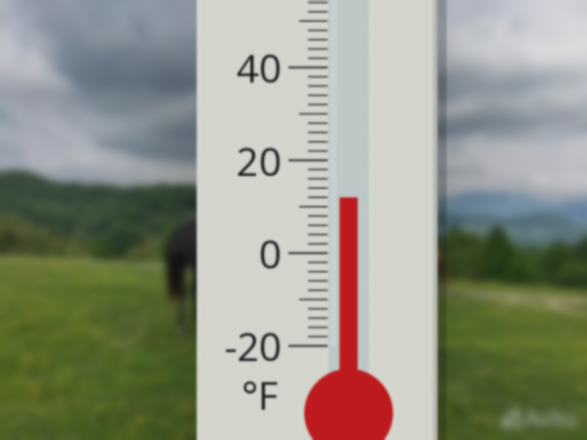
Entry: 12 °F
